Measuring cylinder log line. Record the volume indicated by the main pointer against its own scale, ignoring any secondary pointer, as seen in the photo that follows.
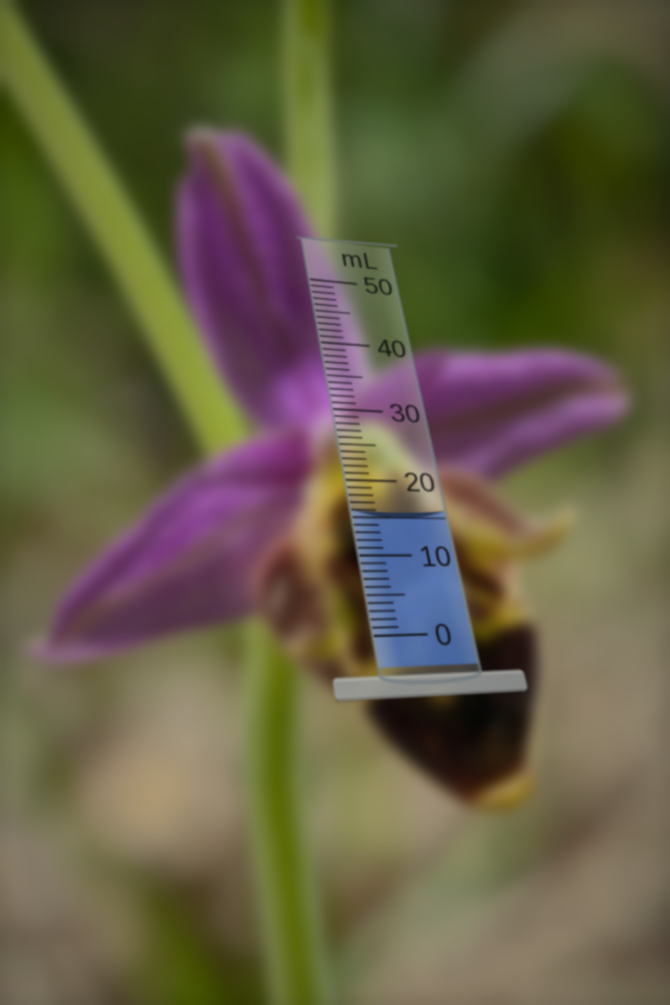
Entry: 15 mL
